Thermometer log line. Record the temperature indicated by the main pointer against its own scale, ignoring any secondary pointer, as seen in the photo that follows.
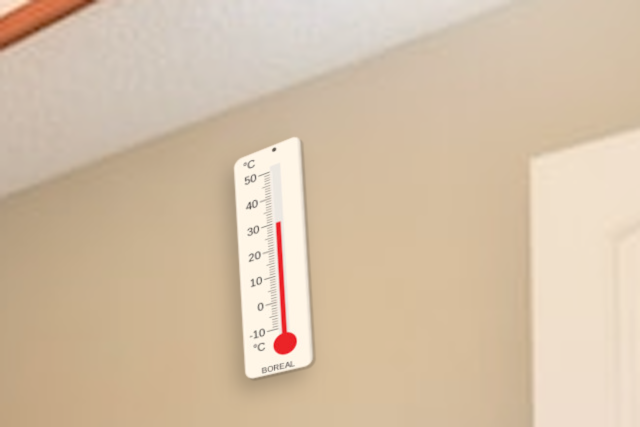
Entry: 30 °C
